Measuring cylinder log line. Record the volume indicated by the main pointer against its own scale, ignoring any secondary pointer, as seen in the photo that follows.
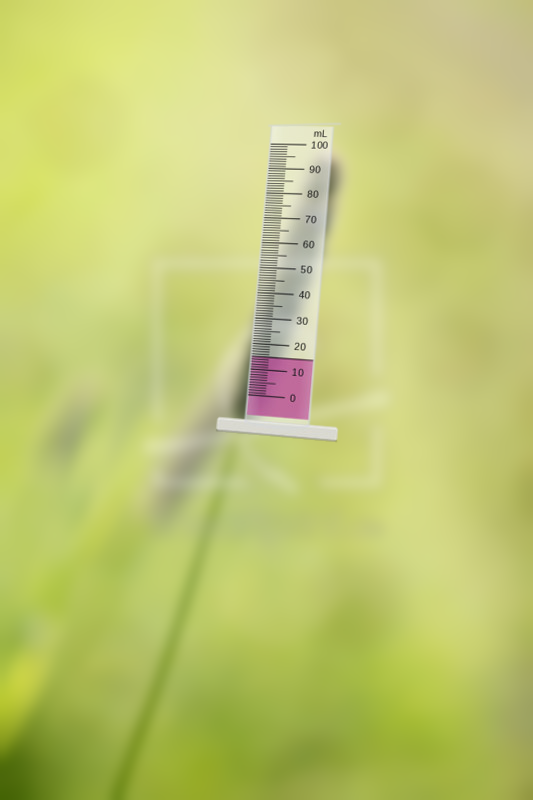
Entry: 15 mL
